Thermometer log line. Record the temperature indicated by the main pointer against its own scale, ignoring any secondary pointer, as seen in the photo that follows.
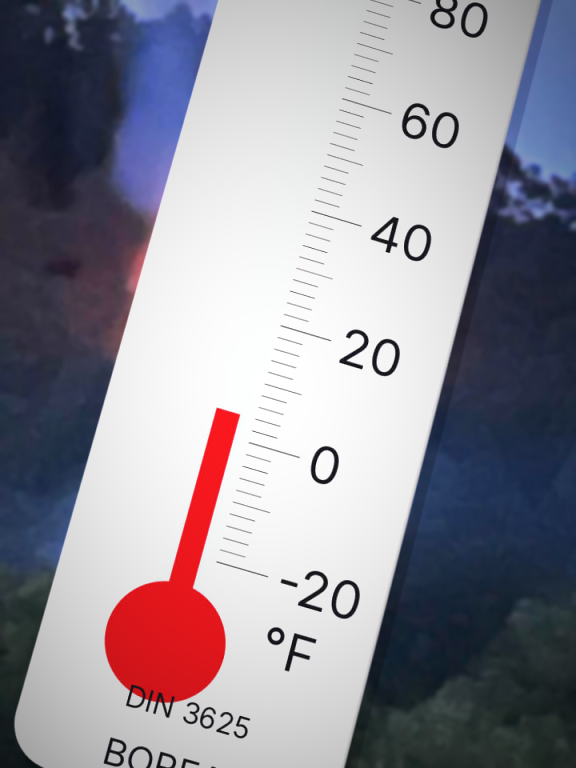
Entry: 4 °F
